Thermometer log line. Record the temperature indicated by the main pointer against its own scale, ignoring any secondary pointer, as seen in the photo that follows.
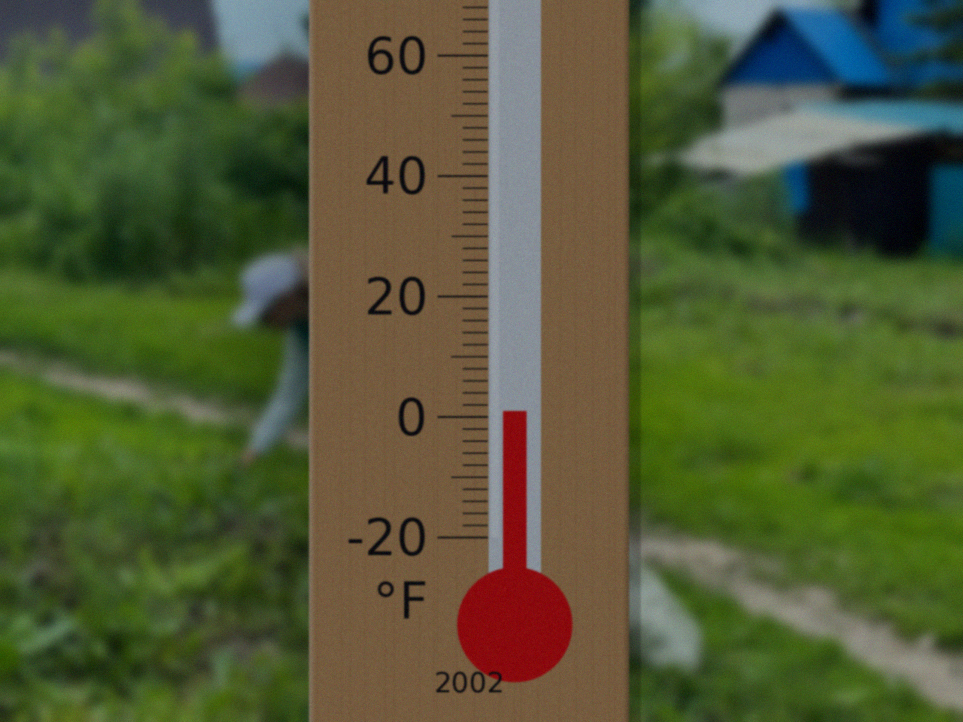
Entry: 1 °F
